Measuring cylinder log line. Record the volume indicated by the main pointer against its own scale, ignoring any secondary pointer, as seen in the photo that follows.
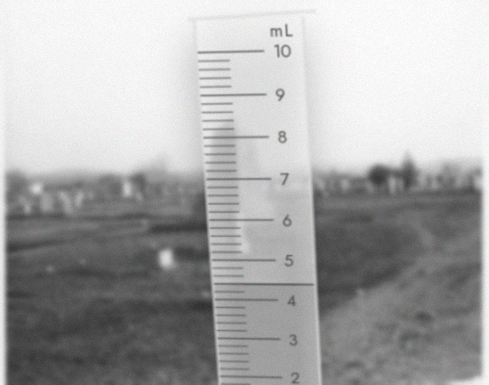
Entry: 4.4 mL
